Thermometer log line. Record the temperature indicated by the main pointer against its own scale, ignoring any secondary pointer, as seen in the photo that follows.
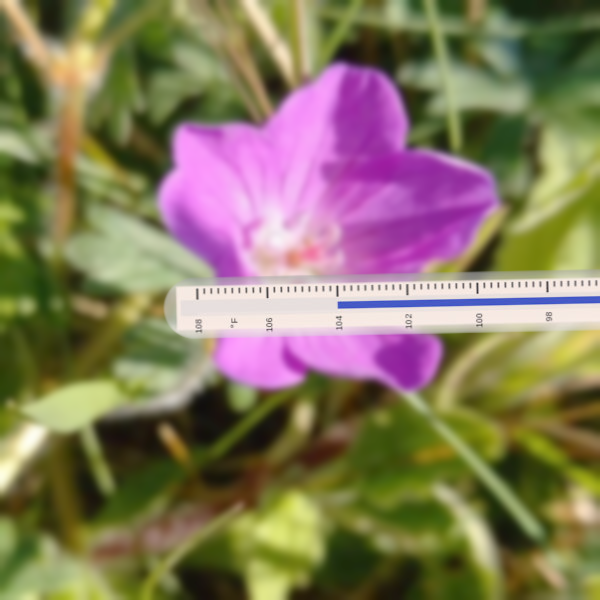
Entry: 104 °F
